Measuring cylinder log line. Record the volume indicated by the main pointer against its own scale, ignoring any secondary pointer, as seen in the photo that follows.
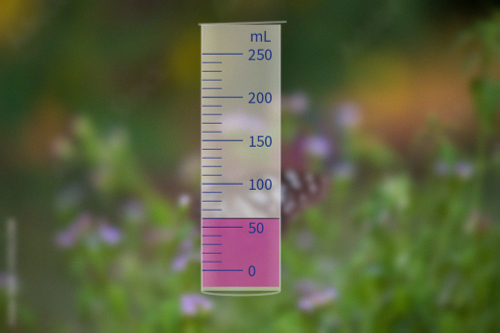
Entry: 60 mL
